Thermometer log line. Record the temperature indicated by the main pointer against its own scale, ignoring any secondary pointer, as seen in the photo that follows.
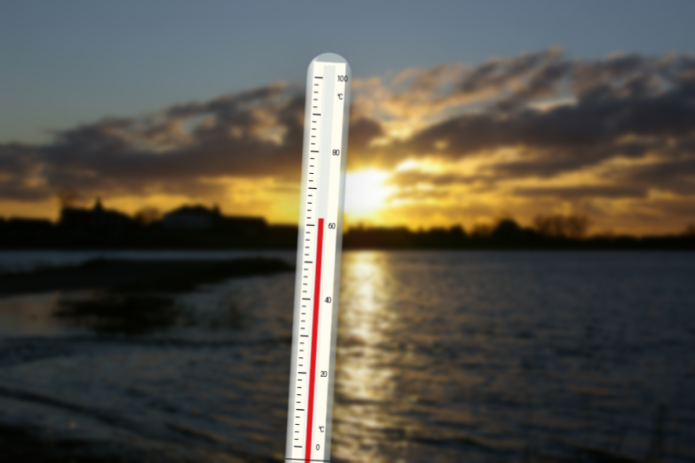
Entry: 62 °C
